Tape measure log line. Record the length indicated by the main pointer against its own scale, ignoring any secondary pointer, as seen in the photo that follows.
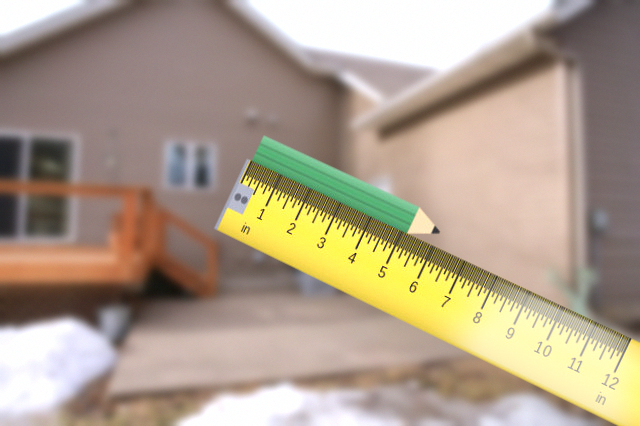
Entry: 6 in
